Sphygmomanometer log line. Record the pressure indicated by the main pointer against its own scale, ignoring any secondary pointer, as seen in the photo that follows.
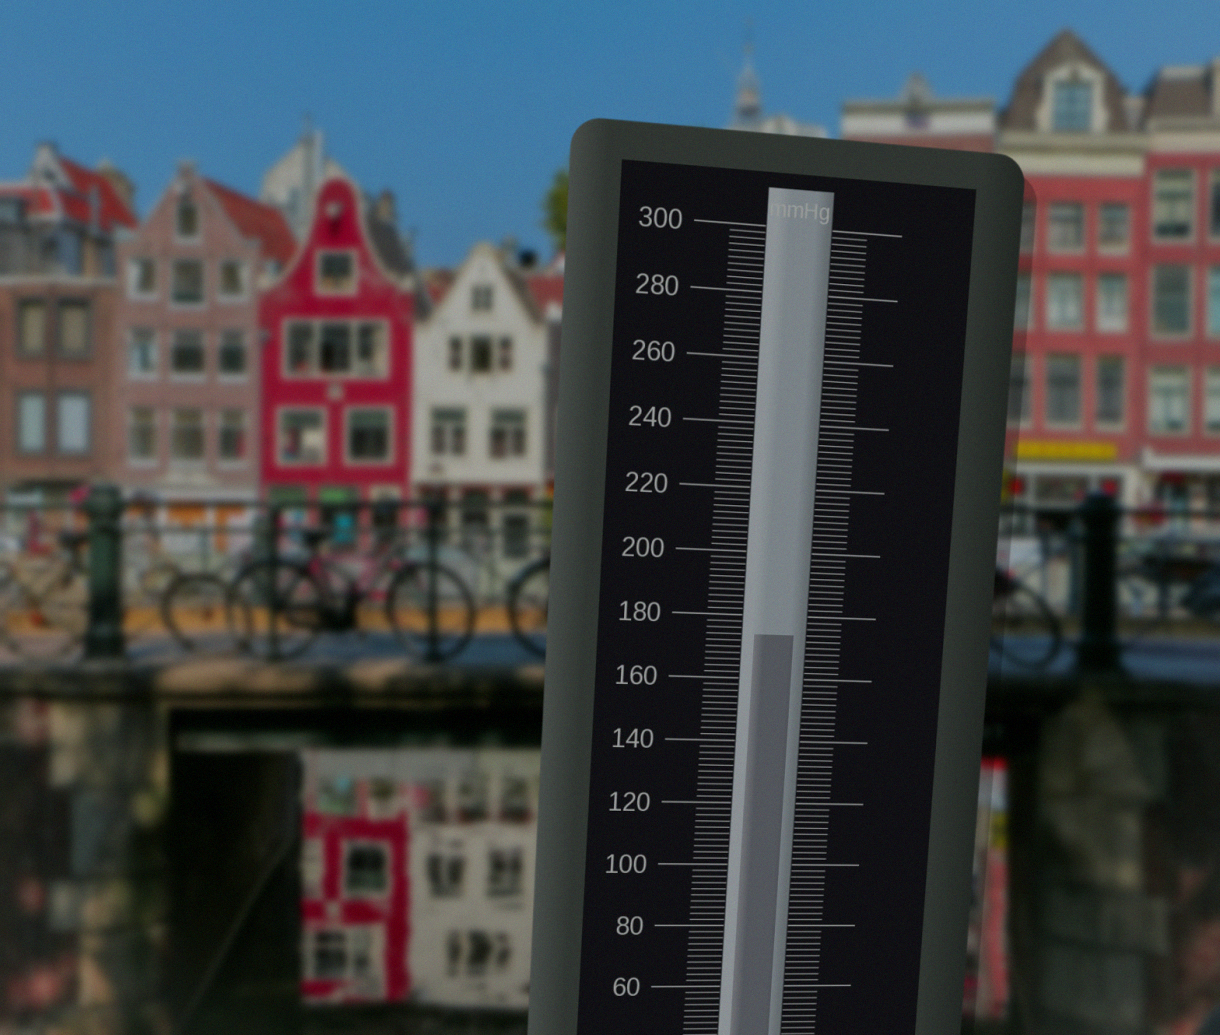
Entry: 174 mmHg
